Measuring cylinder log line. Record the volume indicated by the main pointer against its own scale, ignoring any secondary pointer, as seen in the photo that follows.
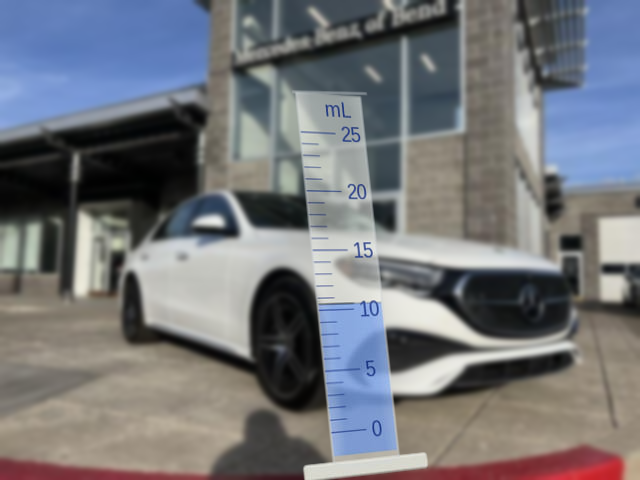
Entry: 10.5 mL
